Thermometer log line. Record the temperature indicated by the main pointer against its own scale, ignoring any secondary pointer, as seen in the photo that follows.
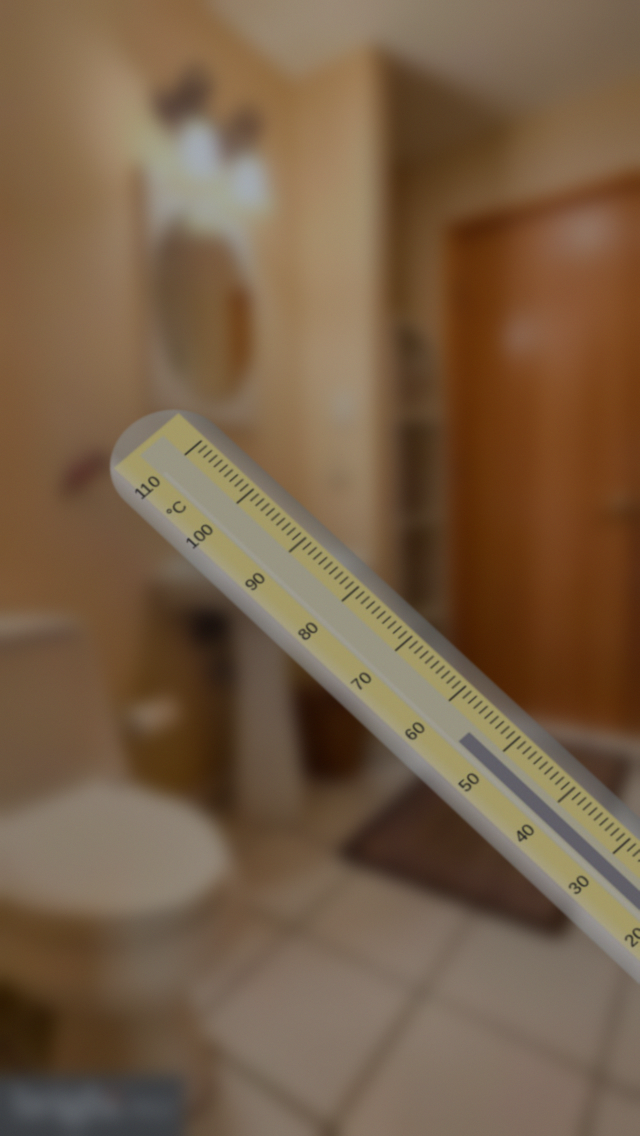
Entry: 55 °C
